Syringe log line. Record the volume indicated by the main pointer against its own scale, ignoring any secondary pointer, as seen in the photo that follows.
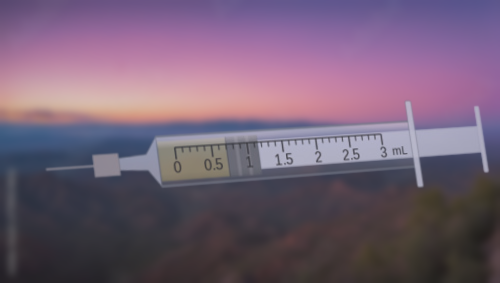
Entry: 0.7 mL
